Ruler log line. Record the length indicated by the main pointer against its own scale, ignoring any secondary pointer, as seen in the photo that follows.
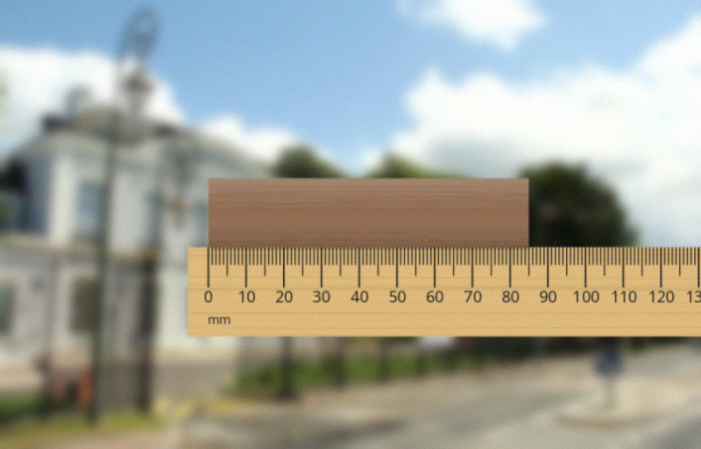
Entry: 85 mm
